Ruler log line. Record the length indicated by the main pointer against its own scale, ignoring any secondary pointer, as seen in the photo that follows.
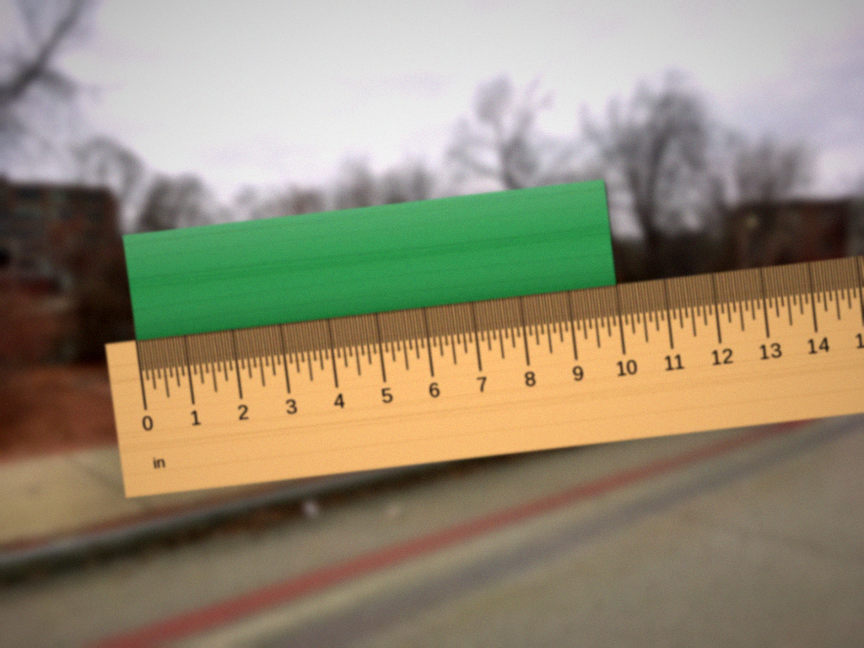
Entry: 10 in
